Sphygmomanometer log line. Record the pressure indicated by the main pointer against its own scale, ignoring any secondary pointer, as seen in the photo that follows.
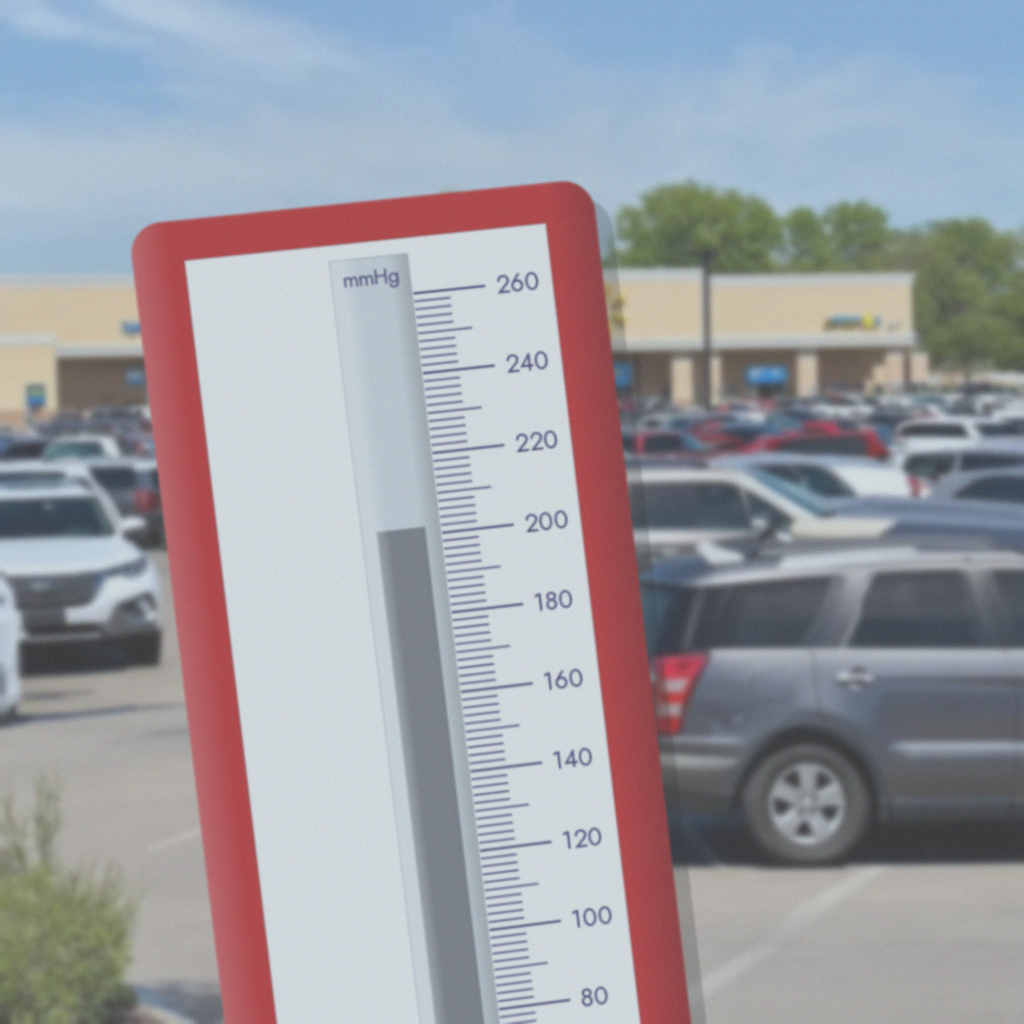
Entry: 202 mmHg
